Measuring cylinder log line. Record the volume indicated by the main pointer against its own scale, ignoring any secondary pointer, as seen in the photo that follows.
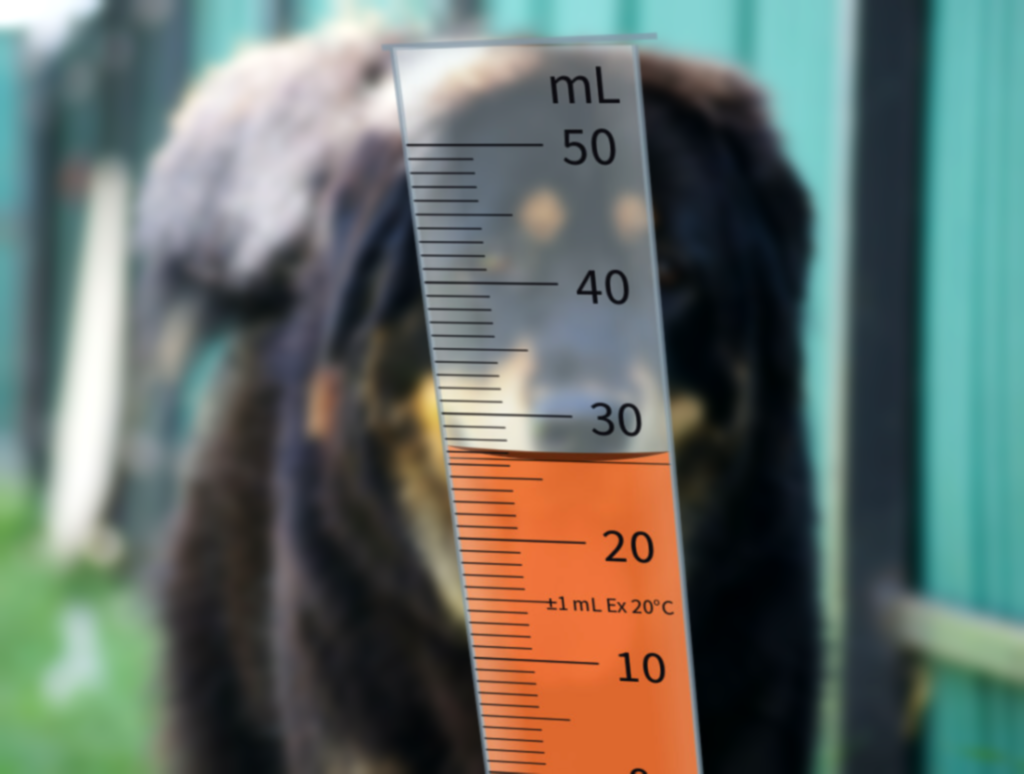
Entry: 26.5 mL
